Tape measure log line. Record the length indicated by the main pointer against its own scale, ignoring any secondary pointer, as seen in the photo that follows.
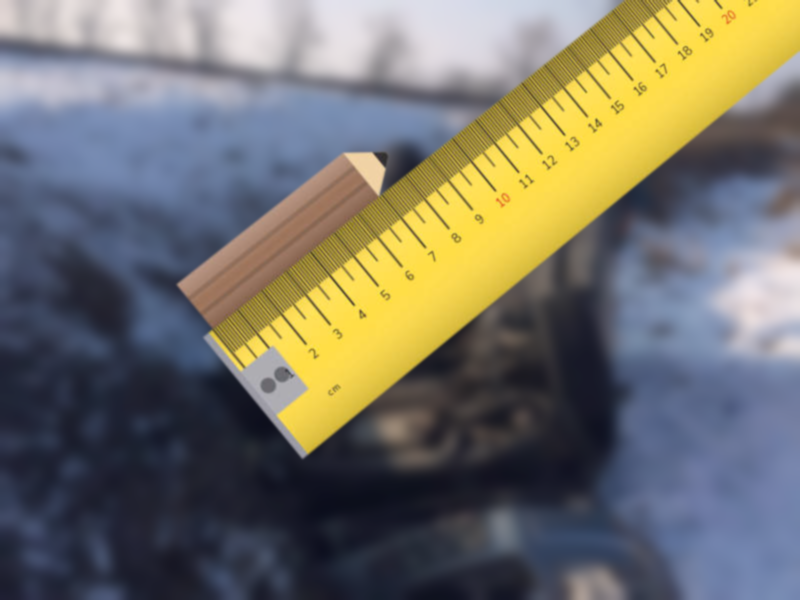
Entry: 8 cm
